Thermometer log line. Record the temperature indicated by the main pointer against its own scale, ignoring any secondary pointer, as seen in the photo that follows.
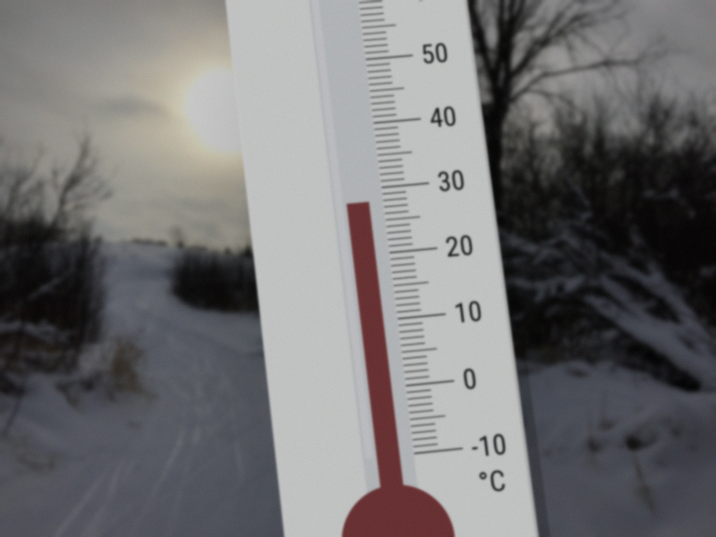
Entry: 28 °C
